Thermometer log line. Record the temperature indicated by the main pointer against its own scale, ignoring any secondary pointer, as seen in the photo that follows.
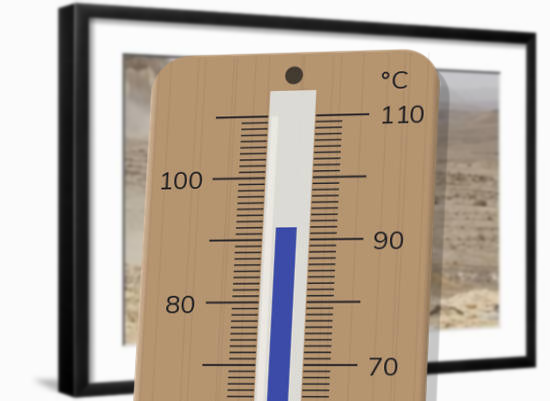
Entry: 92 °C
